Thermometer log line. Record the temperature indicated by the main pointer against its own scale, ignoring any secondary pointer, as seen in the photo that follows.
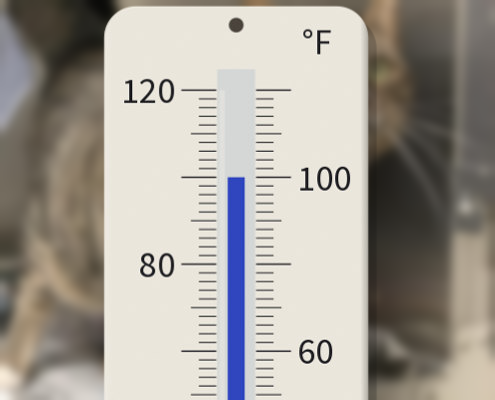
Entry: 100 °F
